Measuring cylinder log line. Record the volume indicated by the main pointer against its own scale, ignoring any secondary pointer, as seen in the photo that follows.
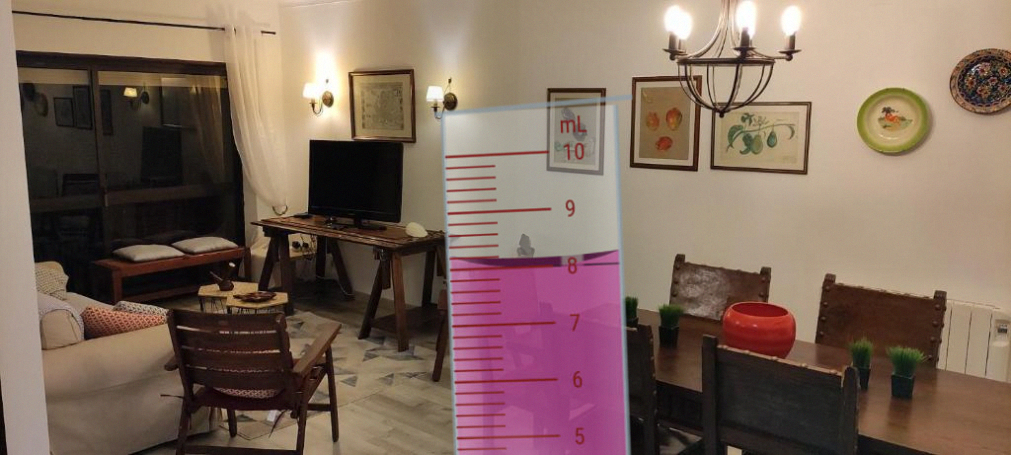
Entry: 8 mL
